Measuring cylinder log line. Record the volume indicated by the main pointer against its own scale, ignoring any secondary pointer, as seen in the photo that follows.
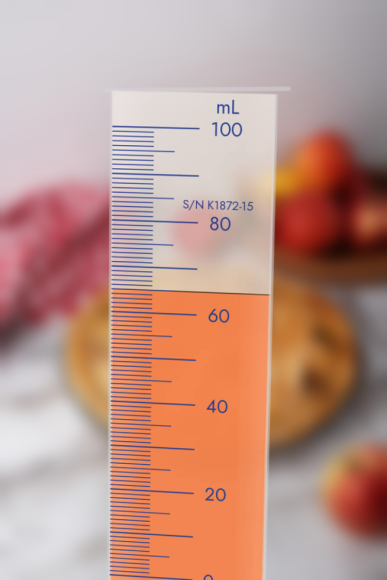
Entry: 65 mL
